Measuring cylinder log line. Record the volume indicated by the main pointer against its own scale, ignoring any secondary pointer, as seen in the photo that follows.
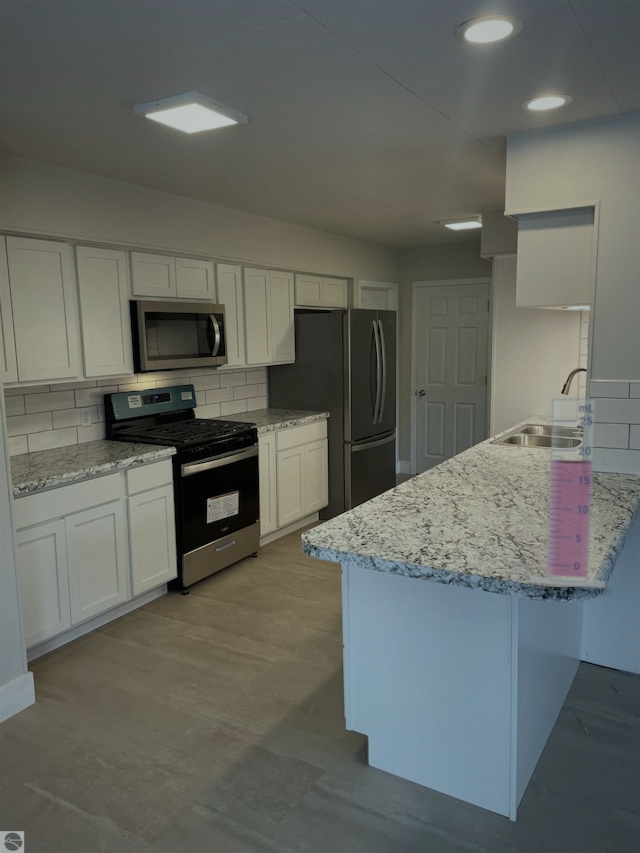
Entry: 18 mL
